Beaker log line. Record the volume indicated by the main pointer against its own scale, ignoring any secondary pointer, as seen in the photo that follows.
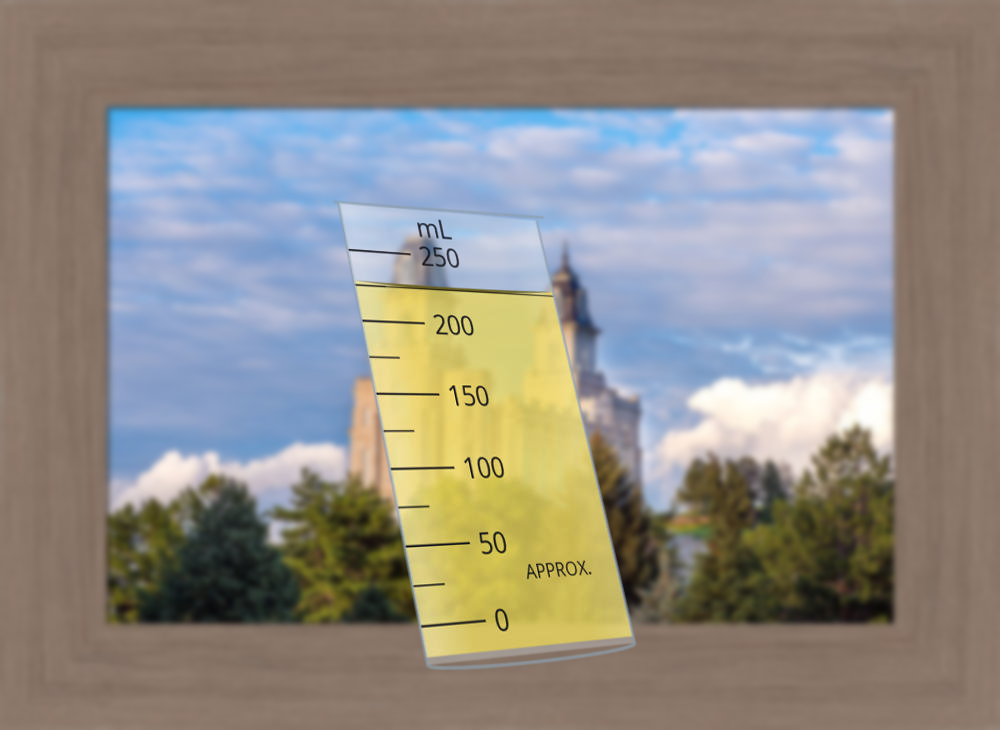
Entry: 225 mL
